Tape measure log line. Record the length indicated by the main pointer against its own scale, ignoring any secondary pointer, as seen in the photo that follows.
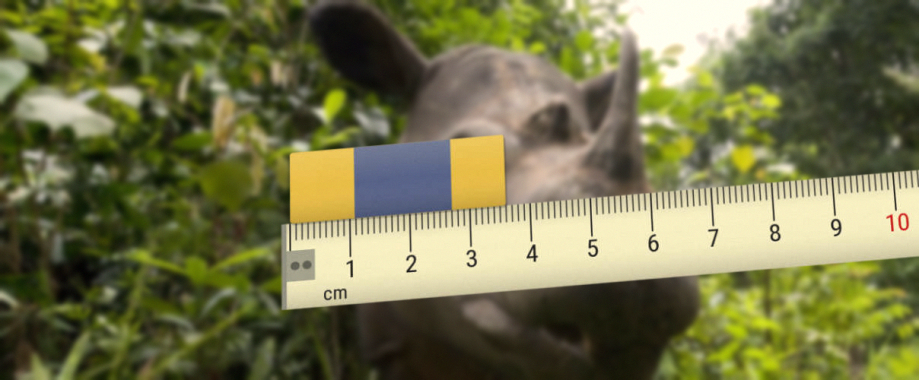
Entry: 3.6 cm
